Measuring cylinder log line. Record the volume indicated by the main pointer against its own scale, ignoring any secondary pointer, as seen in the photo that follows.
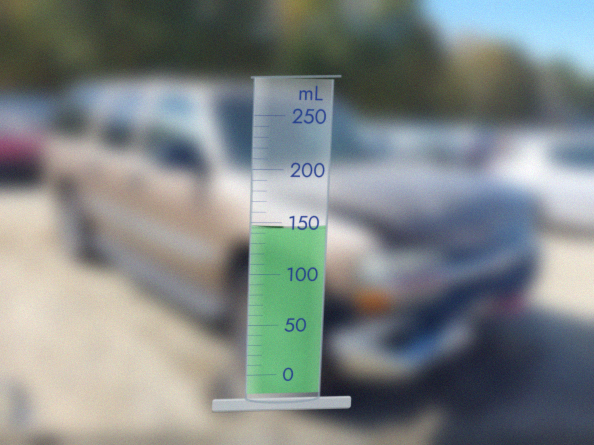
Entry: 145 mL
